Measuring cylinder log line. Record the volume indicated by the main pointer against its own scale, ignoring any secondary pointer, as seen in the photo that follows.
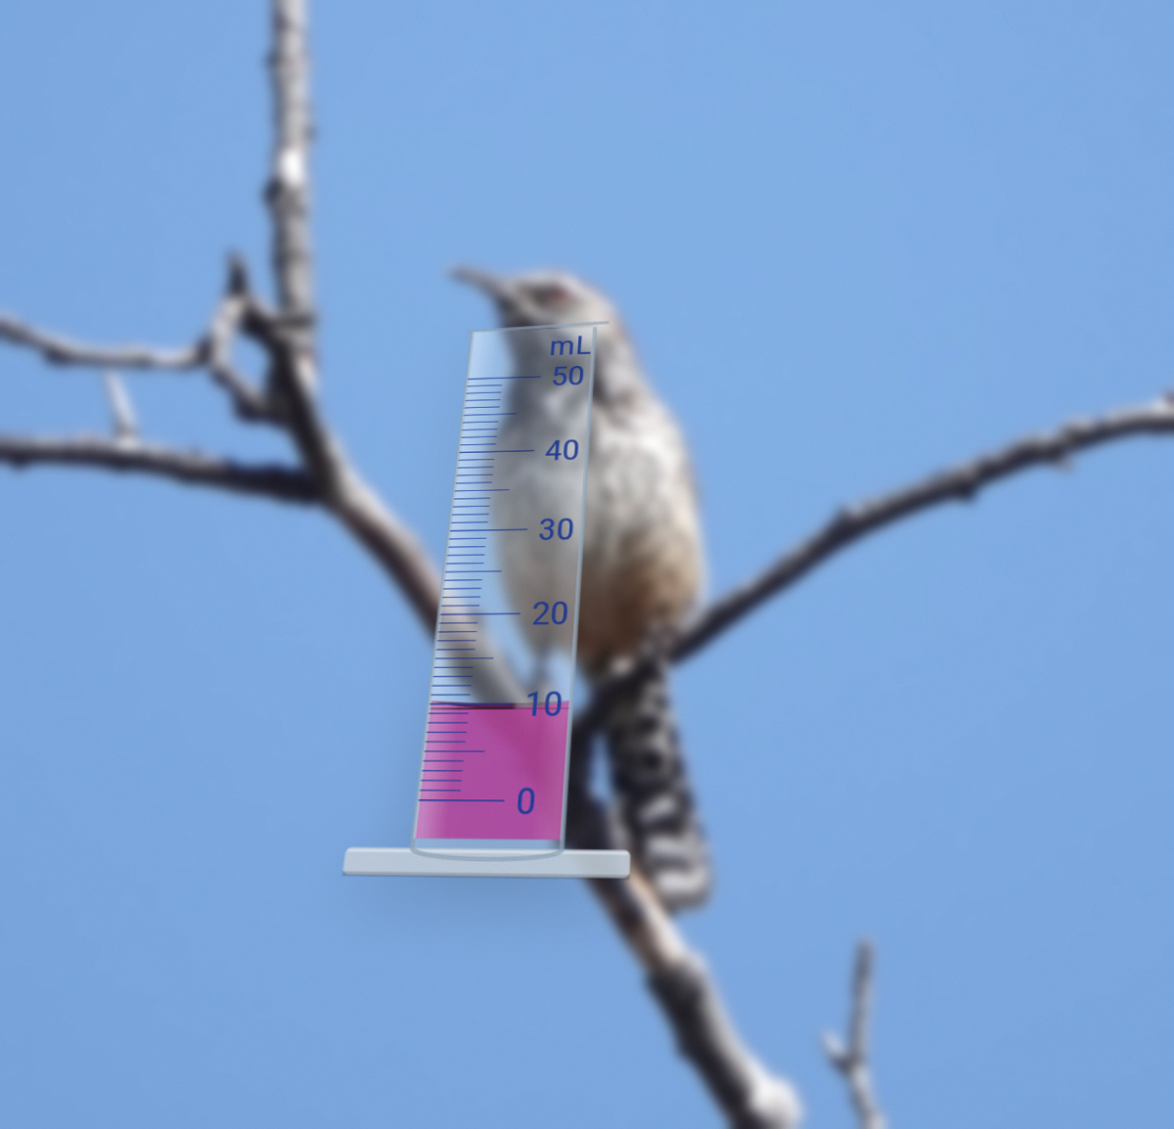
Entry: 9.5 mL
